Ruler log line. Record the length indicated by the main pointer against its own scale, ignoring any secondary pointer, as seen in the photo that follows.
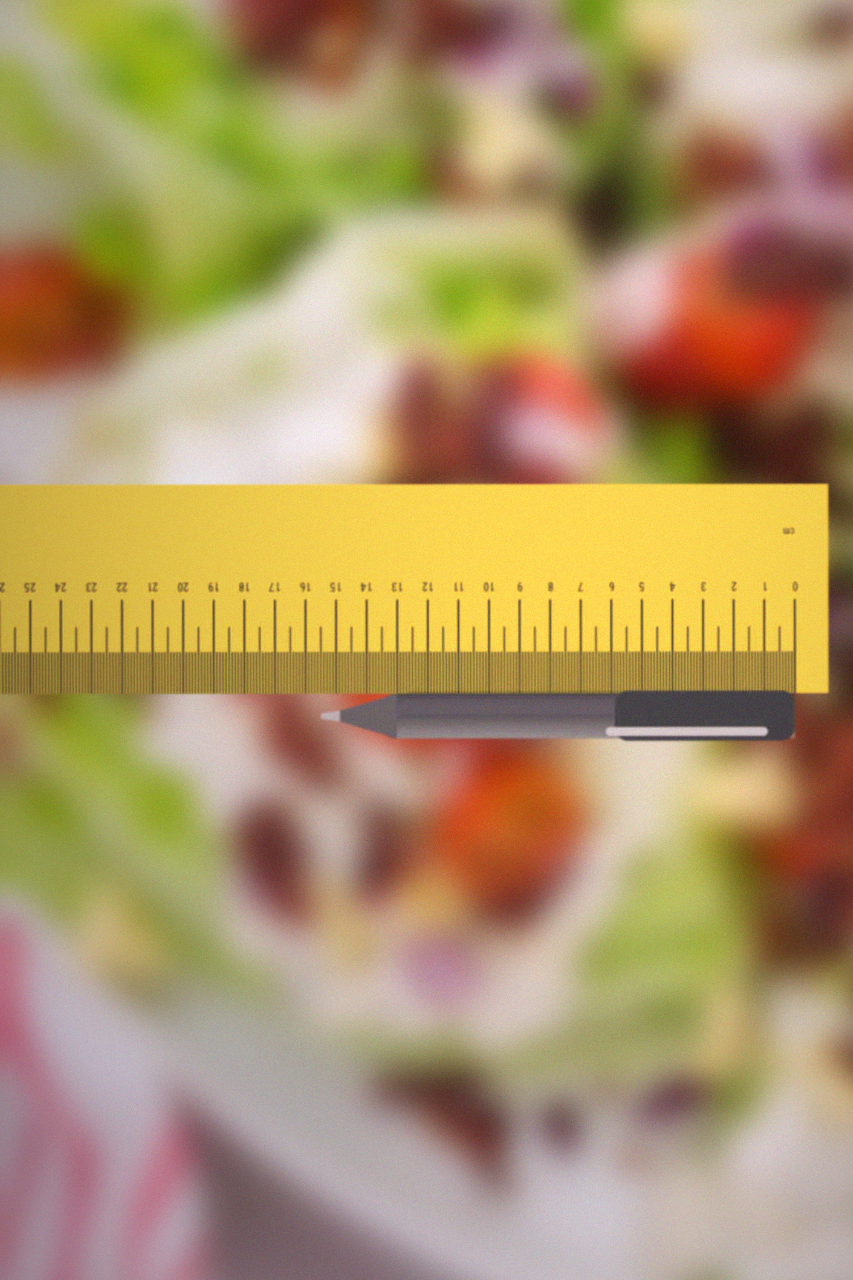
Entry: 15.5 cm
